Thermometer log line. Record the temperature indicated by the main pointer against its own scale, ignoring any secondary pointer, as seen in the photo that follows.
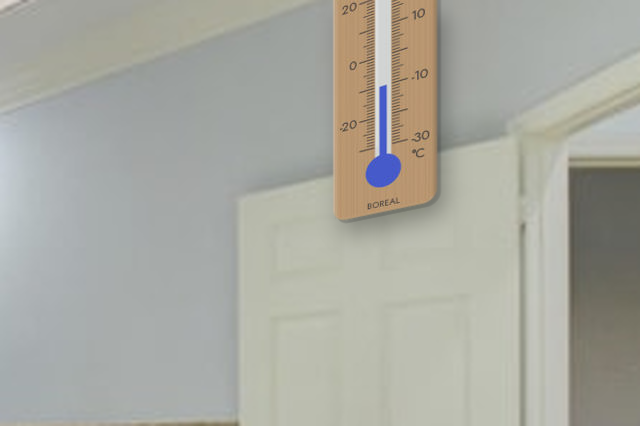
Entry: -10 °C
